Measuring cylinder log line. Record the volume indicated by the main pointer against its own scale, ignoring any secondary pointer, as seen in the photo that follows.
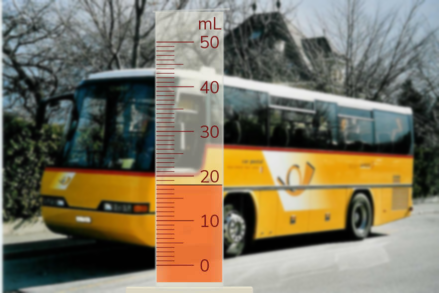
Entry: 18 mL
